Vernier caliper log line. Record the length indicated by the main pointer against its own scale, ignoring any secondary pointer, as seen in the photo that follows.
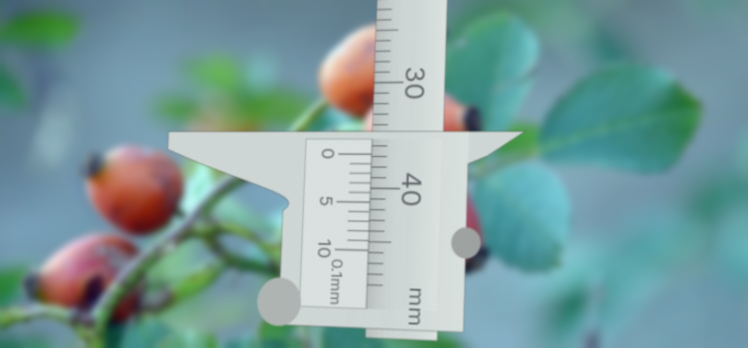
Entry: 36.8 mm
